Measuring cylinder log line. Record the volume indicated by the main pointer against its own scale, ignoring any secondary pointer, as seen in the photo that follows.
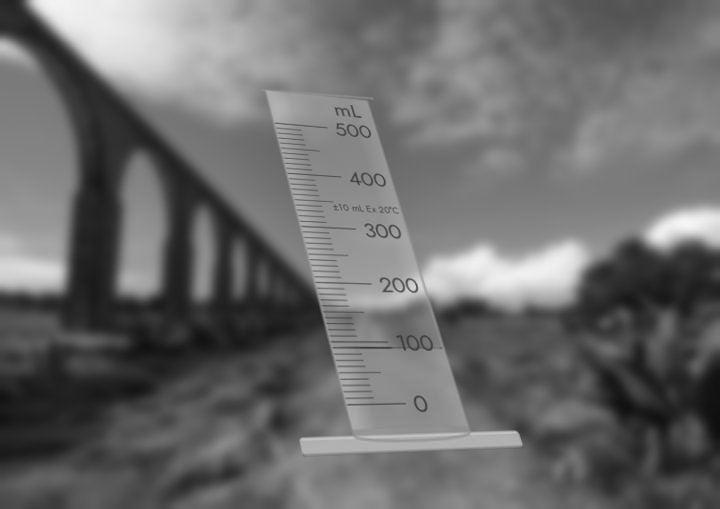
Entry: 90 mL
